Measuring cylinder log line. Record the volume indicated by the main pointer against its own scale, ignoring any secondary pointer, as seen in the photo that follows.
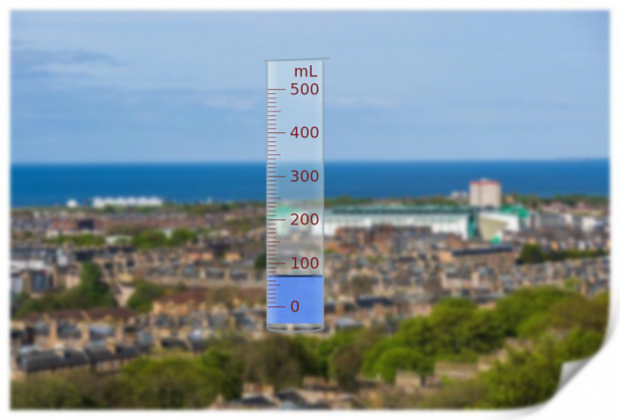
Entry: 70 mL
